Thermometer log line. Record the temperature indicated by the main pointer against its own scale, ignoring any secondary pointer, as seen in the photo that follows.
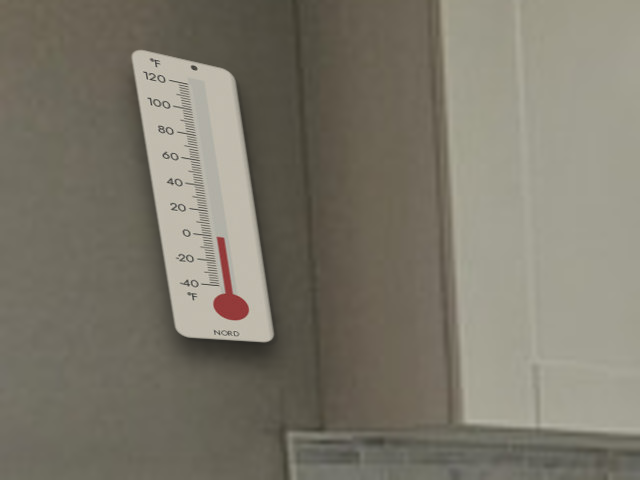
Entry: 0 °F
